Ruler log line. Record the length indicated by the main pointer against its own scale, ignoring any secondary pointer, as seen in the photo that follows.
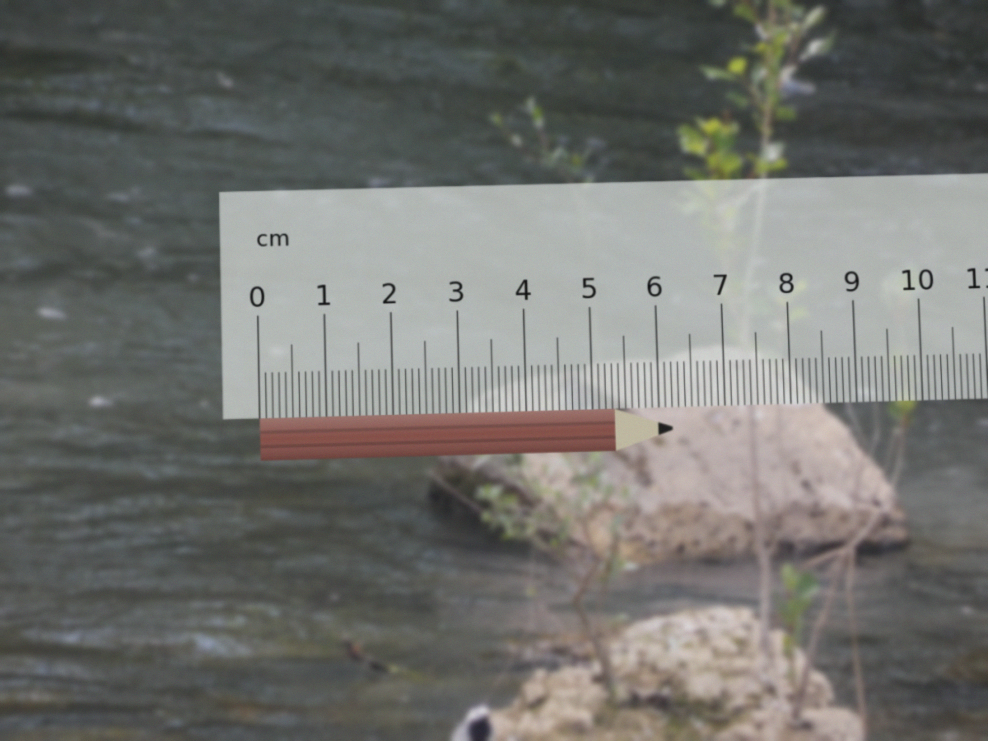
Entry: 6.2 cm
